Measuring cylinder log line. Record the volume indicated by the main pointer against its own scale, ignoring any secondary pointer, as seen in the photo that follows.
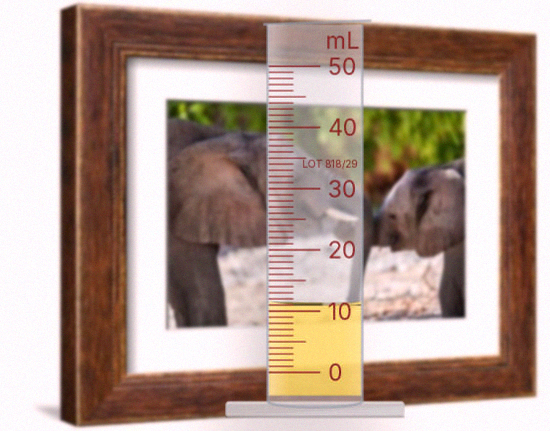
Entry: 11 mL
